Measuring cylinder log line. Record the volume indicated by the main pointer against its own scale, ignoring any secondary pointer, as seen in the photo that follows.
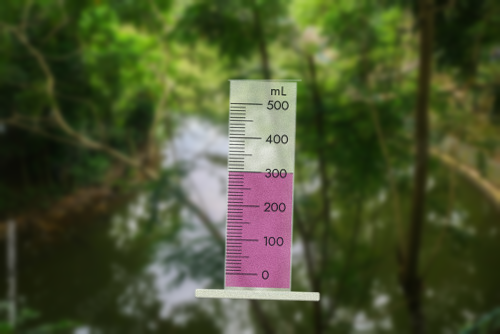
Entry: 300 mL
